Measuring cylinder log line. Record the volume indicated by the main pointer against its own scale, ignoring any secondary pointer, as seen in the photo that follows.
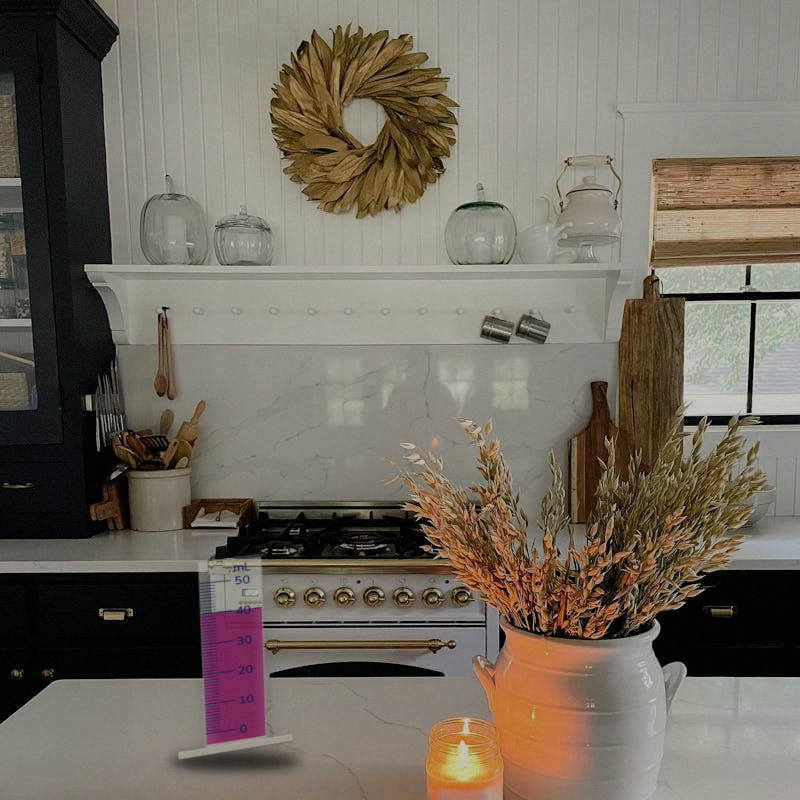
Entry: 40 mL
